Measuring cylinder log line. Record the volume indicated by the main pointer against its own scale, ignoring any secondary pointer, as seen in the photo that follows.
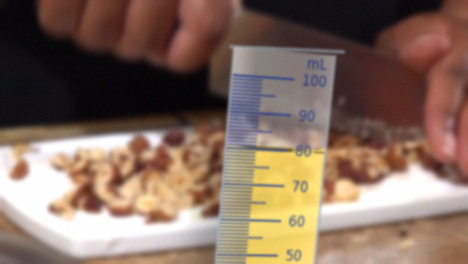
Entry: 80 mL
